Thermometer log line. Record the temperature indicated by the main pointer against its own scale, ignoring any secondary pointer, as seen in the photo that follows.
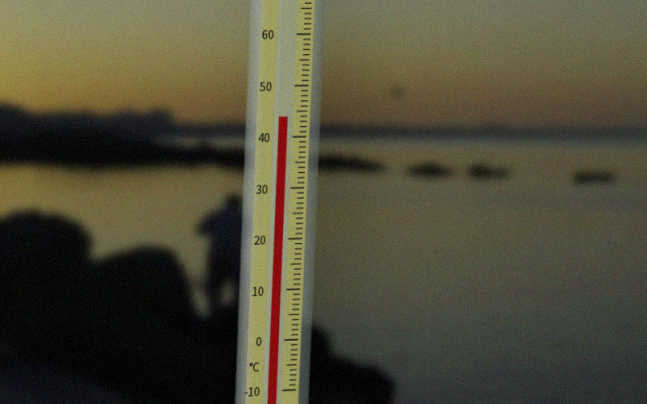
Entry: 44 °C
